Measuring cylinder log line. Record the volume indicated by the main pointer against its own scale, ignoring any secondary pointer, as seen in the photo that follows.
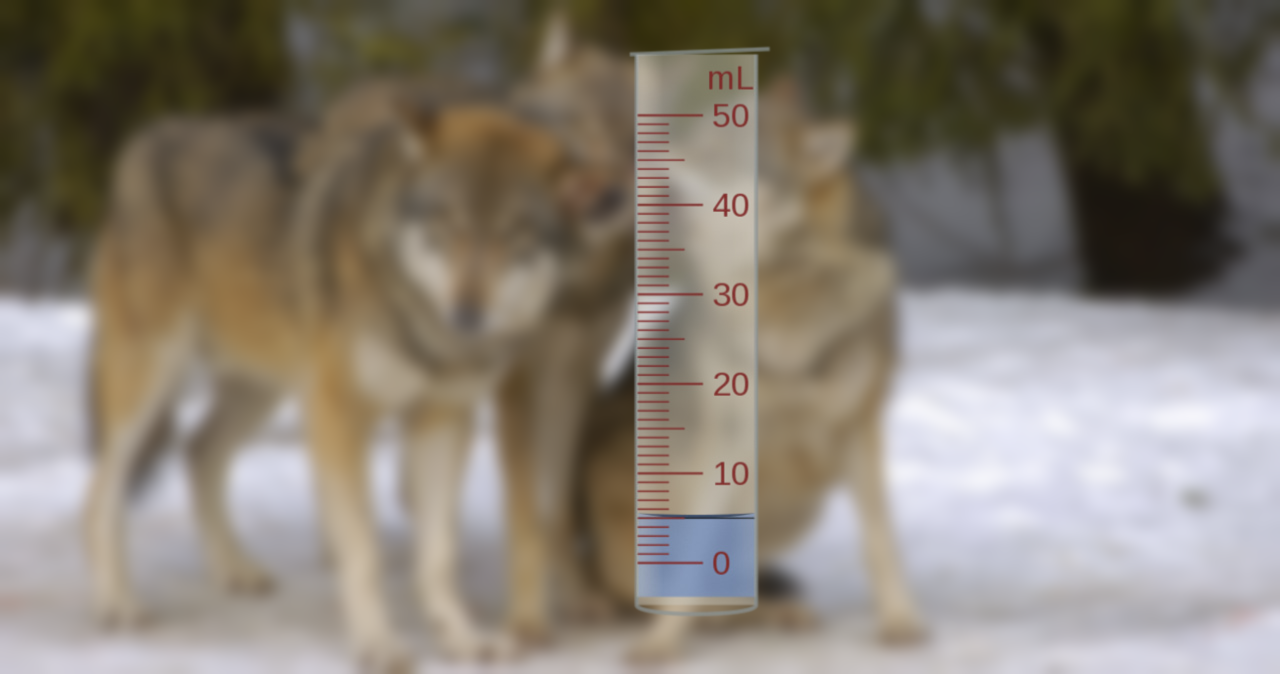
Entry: 5 mL
